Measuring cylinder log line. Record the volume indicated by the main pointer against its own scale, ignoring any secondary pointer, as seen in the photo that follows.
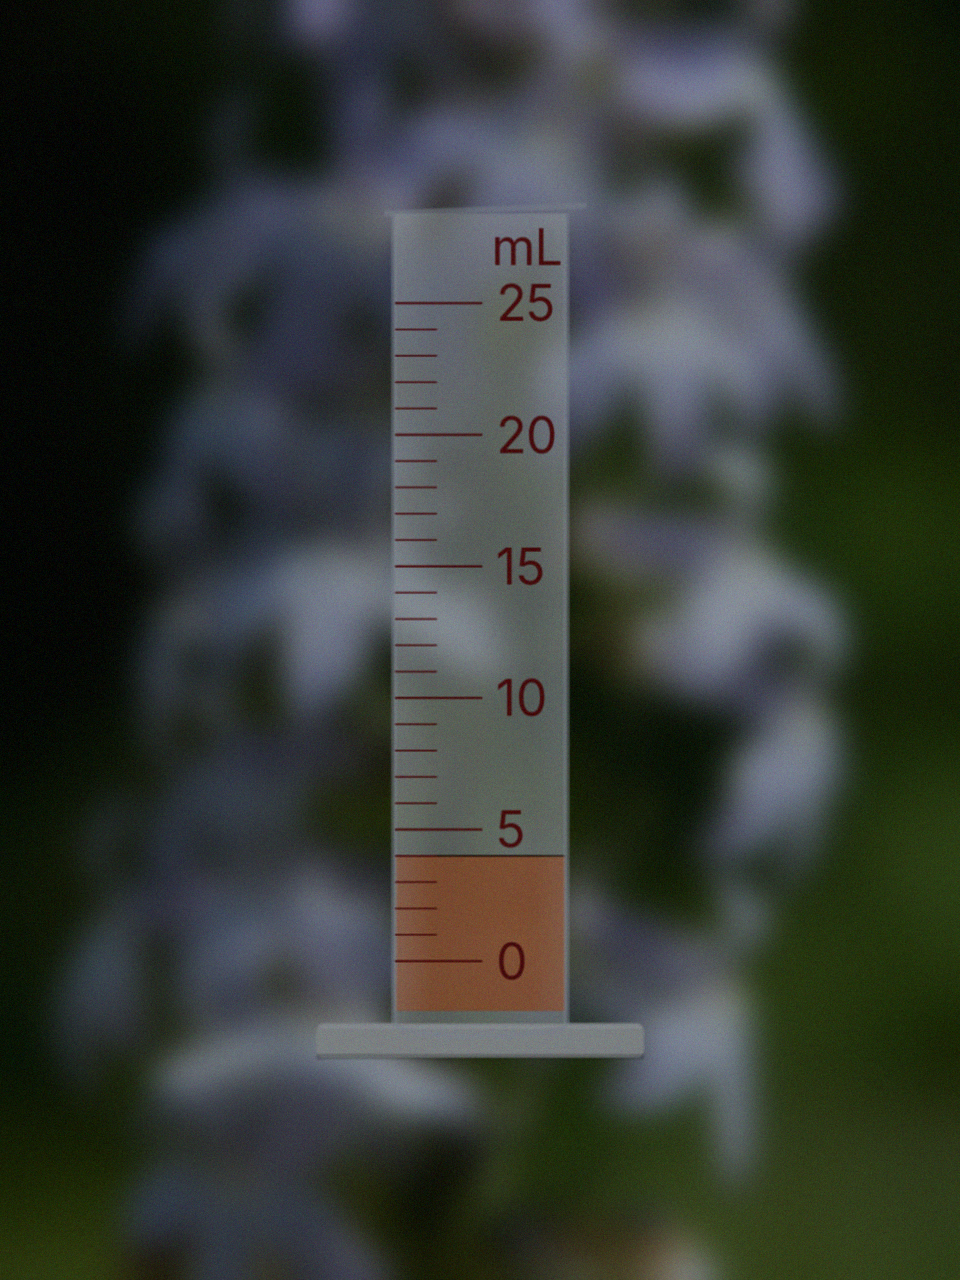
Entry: 4 mL
